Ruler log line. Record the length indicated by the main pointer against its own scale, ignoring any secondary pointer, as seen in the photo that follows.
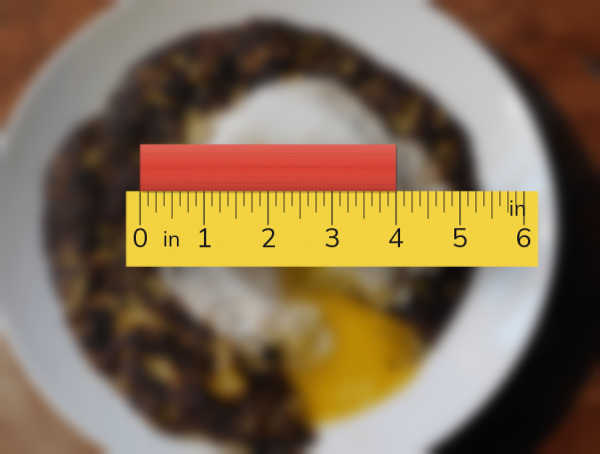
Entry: 4 in
